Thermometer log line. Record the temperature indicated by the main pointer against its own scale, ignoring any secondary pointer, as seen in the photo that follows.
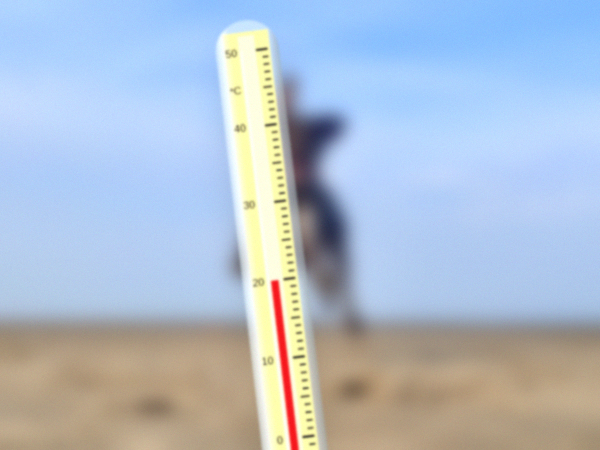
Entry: 20 °C
